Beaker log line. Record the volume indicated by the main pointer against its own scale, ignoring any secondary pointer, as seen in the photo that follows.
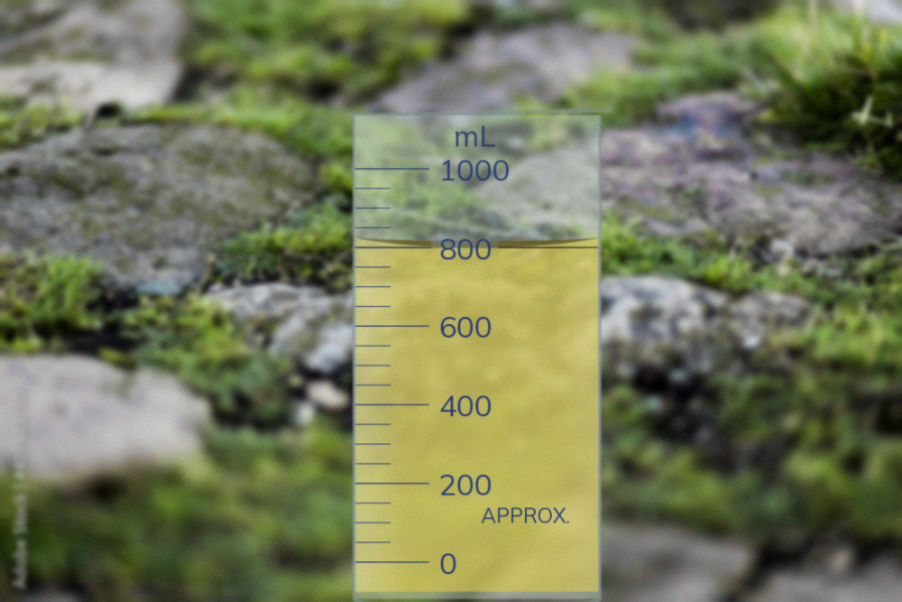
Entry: 800 mL
